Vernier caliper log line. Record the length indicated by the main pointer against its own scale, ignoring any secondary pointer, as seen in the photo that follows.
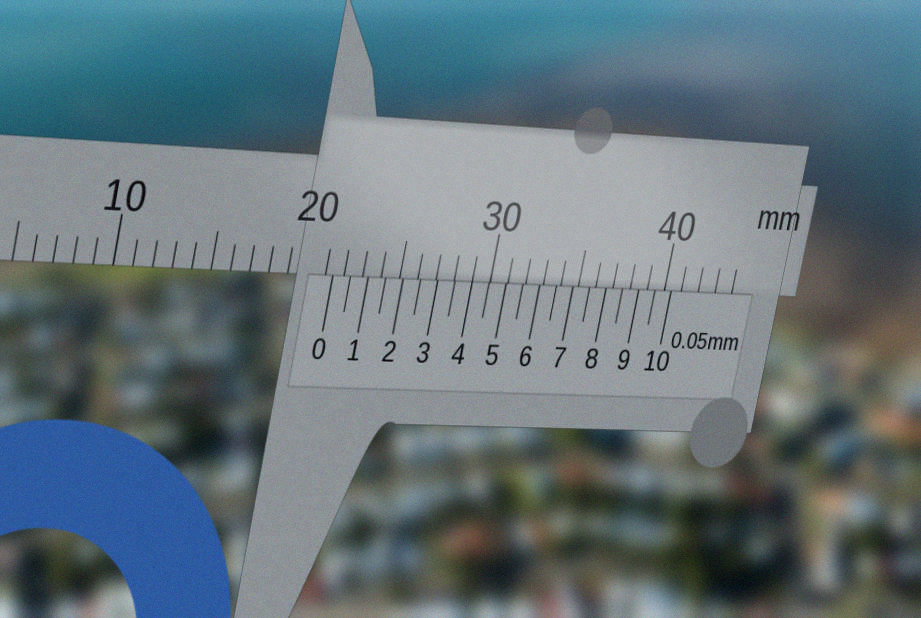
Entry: 21.4 mm
